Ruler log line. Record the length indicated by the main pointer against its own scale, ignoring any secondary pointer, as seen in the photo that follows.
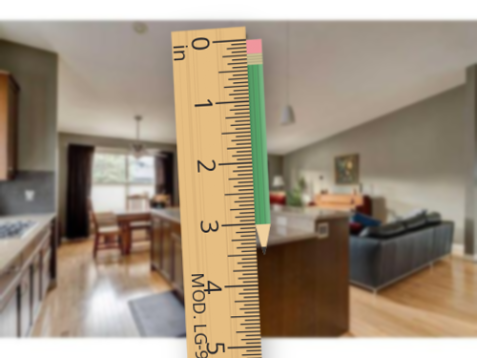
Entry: 3.5 in
